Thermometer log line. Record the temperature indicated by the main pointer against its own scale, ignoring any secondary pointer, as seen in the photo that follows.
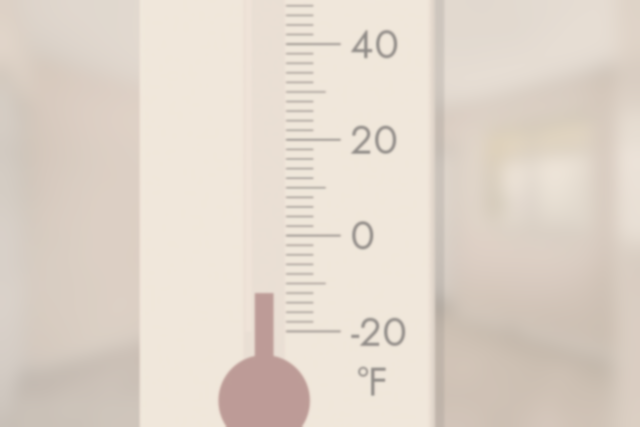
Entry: -12 °F
